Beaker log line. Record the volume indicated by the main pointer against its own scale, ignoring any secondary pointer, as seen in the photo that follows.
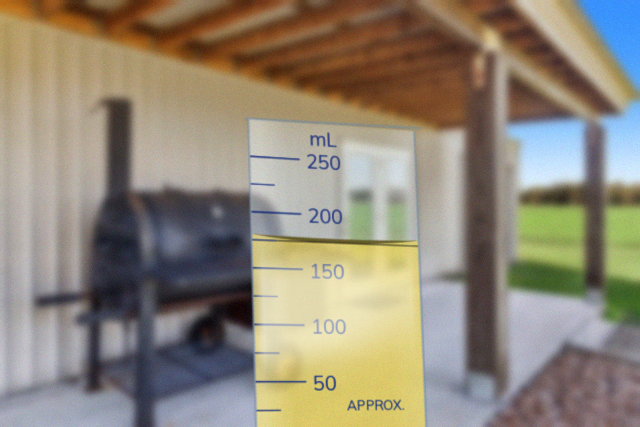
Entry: 175 mL
